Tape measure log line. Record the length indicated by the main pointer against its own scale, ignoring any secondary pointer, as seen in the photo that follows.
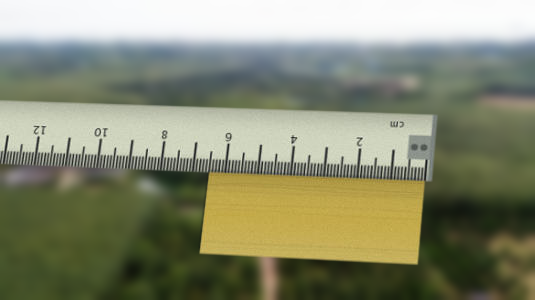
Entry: 6.5 cm
